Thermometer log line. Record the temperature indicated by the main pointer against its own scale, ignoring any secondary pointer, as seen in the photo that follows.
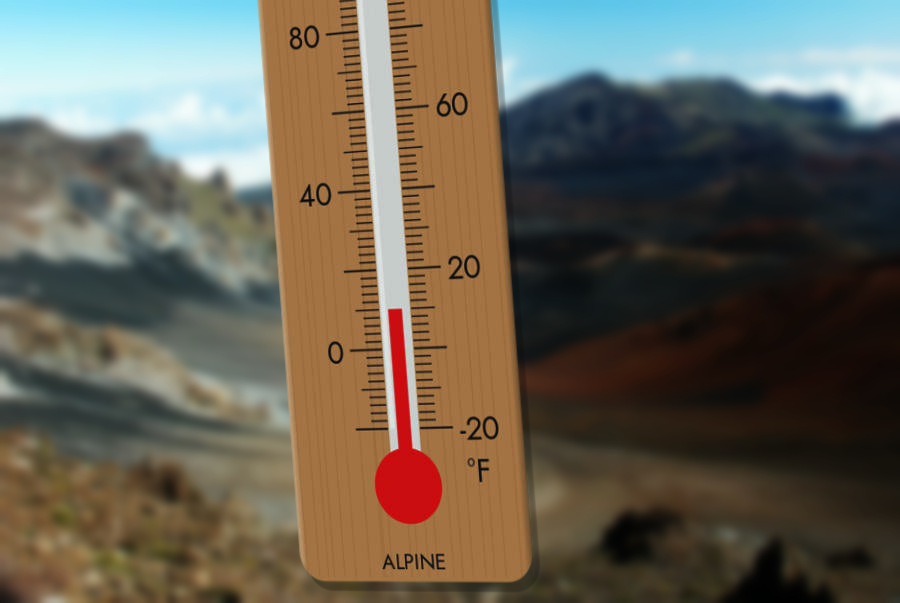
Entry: 10 °F
